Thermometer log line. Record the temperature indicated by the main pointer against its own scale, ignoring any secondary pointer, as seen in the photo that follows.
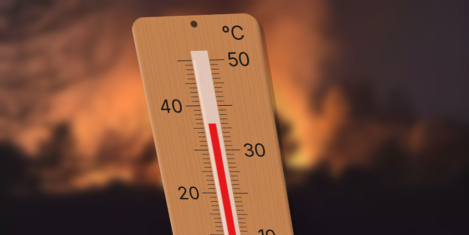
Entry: 36 °C
